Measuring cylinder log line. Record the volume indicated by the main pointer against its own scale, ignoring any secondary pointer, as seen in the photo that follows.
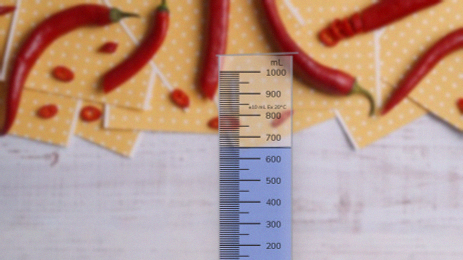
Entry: 650 mL
